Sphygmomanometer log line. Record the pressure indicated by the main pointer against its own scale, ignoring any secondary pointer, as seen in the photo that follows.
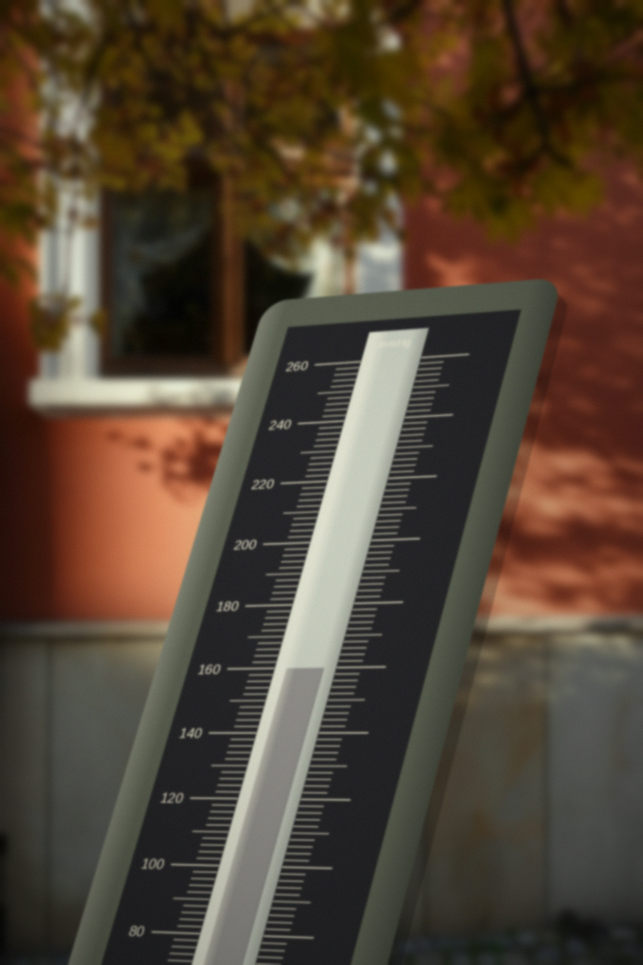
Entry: 160 mmHg
